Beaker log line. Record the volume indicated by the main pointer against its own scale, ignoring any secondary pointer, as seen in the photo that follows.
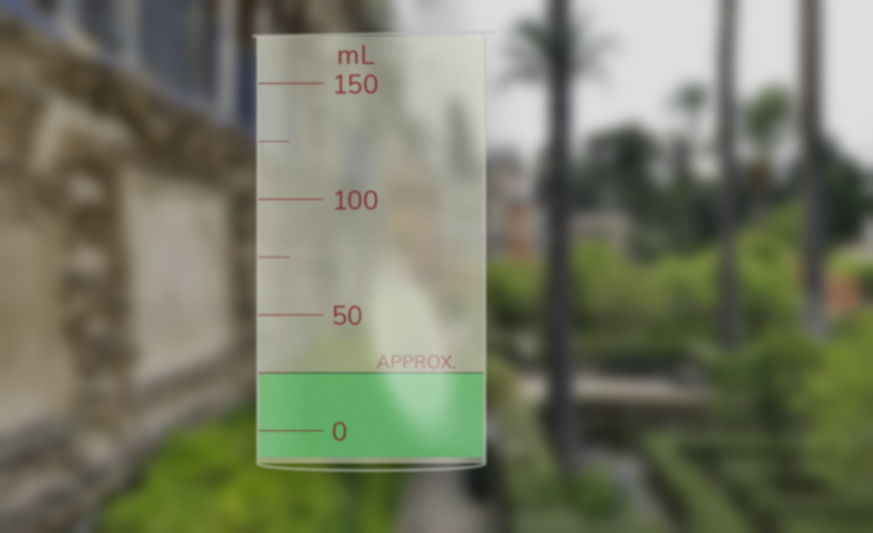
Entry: 25 mL
